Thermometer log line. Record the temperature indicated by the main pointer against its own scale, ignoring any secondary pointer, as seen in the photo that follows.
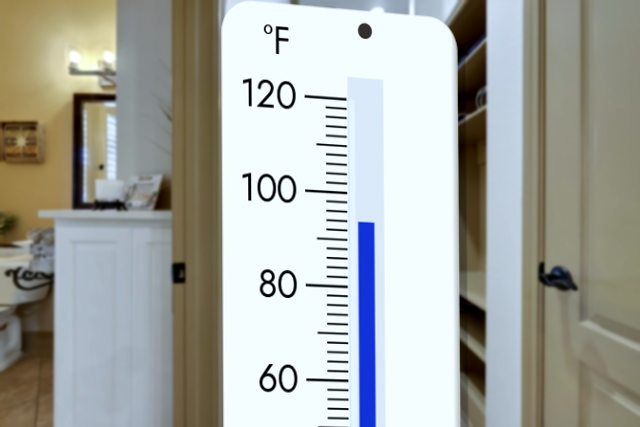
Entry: 94 °F
